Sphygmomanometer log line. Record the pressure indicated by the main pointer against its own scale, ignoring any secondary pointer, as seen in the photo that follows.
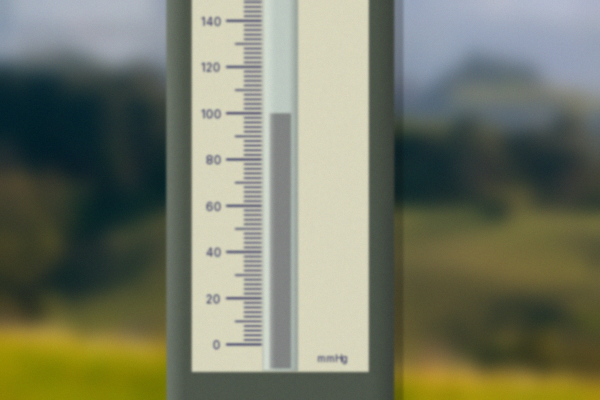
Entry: 100 mmHg
